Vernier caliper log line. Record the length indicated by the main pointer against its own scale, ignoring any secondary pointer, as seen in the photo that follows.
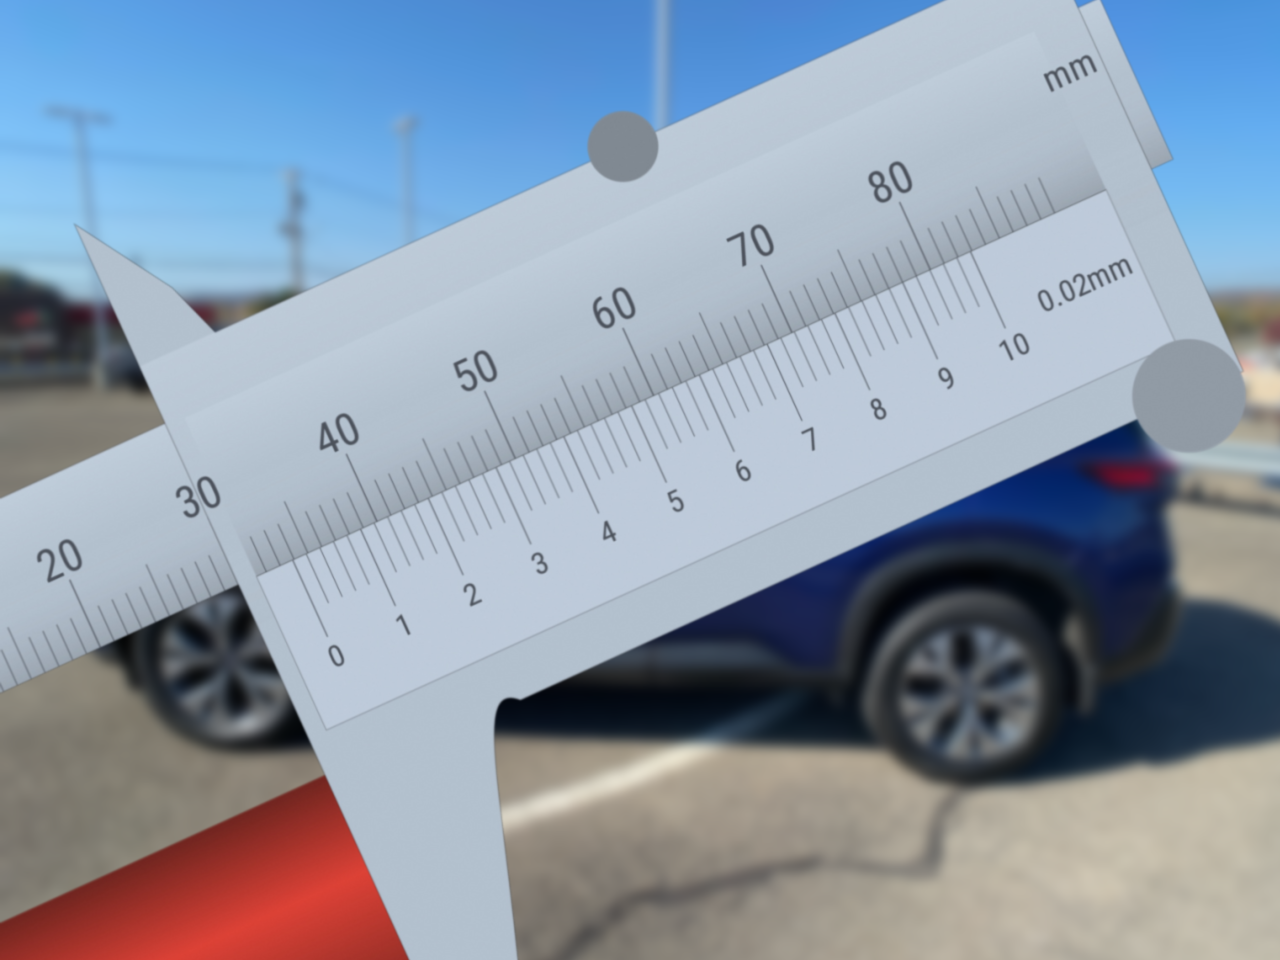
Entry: 33.9 mm
